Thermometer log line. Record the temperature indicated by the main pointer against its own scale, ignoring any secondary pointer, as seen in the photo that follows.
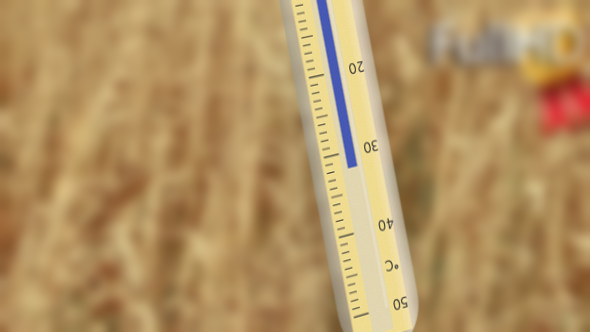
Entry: 32 °C
